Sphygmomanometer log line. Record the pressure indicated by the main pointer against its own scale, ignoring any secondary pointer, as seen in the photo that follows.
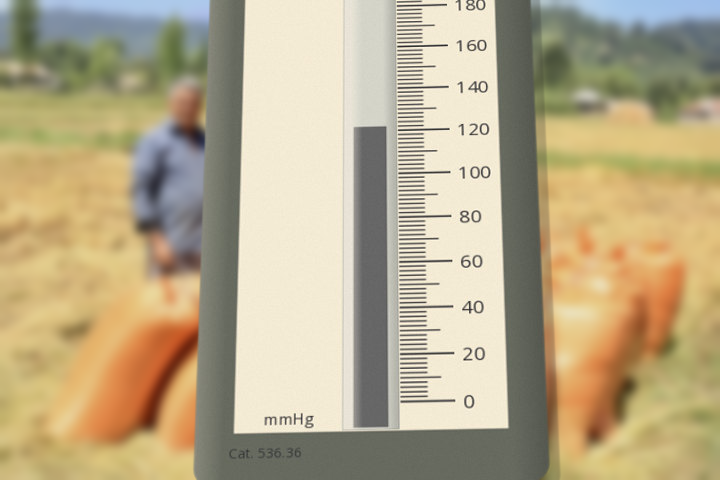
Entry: 122 mmHg
